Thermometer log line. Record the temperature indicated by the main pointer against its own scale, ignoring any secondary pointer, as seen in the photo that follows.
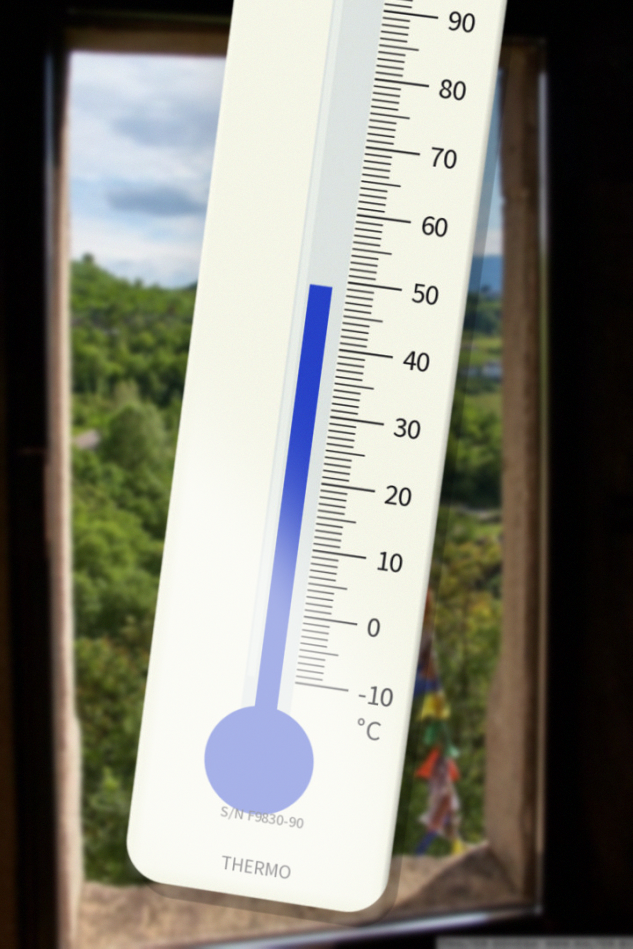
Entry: 49 °C
